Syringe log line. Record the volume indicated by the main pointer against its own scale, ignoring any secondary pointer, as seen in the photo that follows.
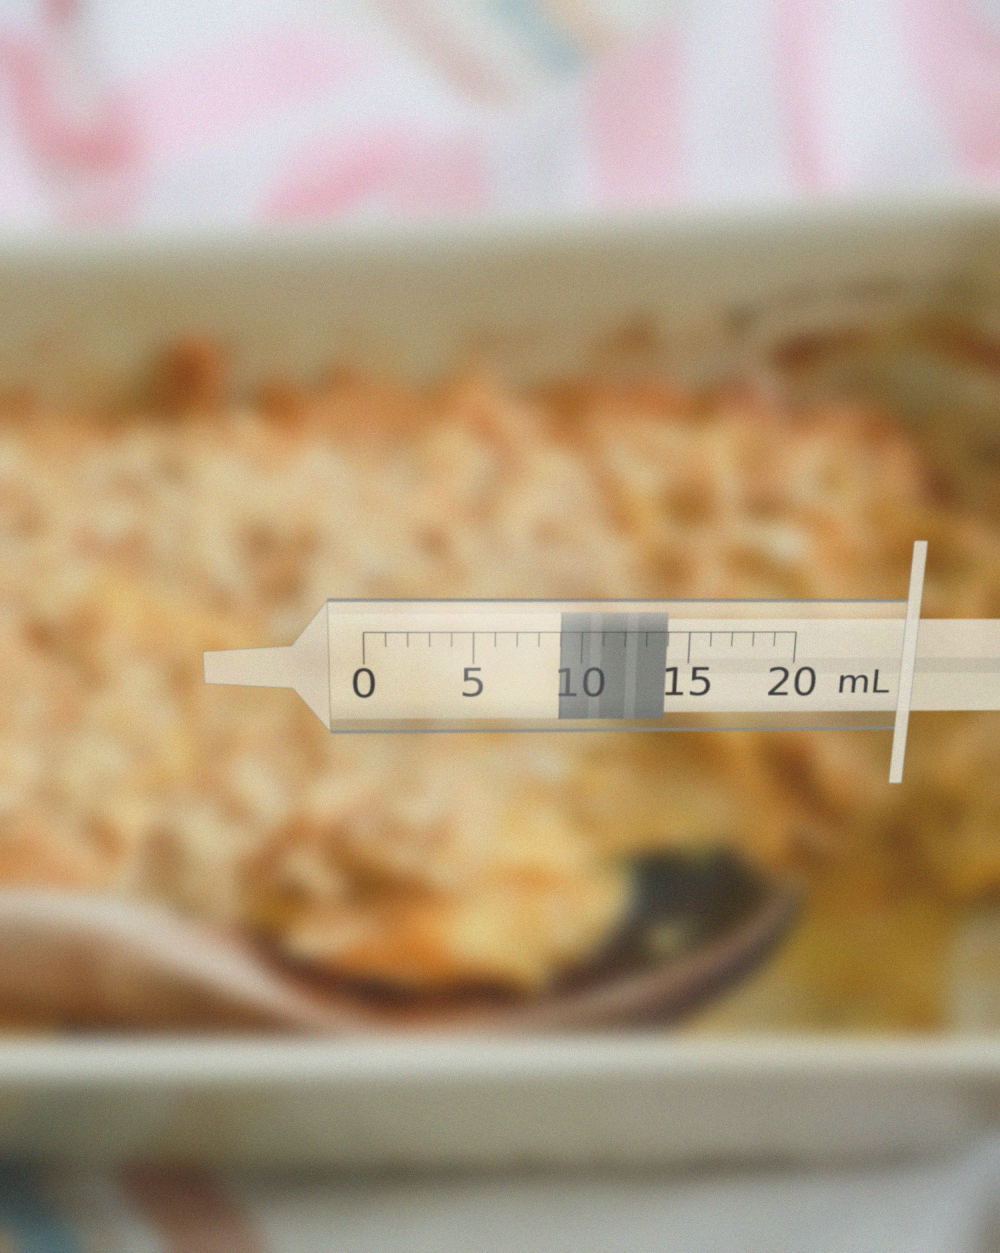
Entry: 9 mL
